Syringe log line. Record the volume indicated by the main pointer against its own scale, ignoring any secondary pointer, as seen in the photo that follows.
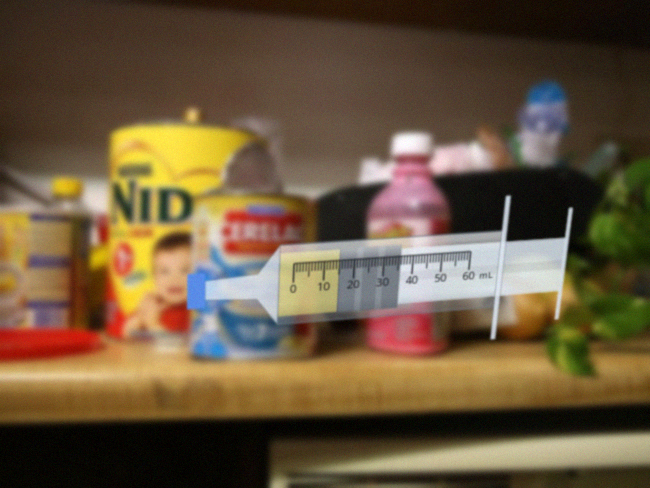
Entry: 15 mL
